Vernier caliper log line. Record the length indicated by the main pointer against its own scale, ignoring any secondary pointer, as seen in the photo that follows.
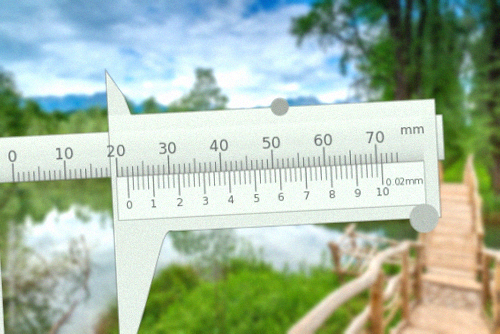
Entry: 22.0 mm
